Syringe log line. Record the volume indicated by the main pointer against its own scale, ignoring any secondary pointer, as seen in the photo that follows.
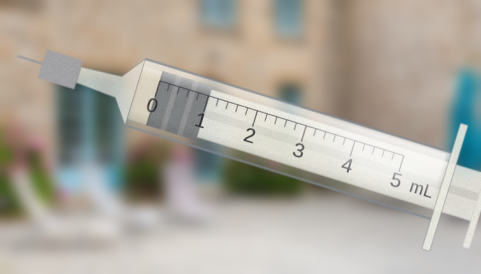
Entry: 0 mL
